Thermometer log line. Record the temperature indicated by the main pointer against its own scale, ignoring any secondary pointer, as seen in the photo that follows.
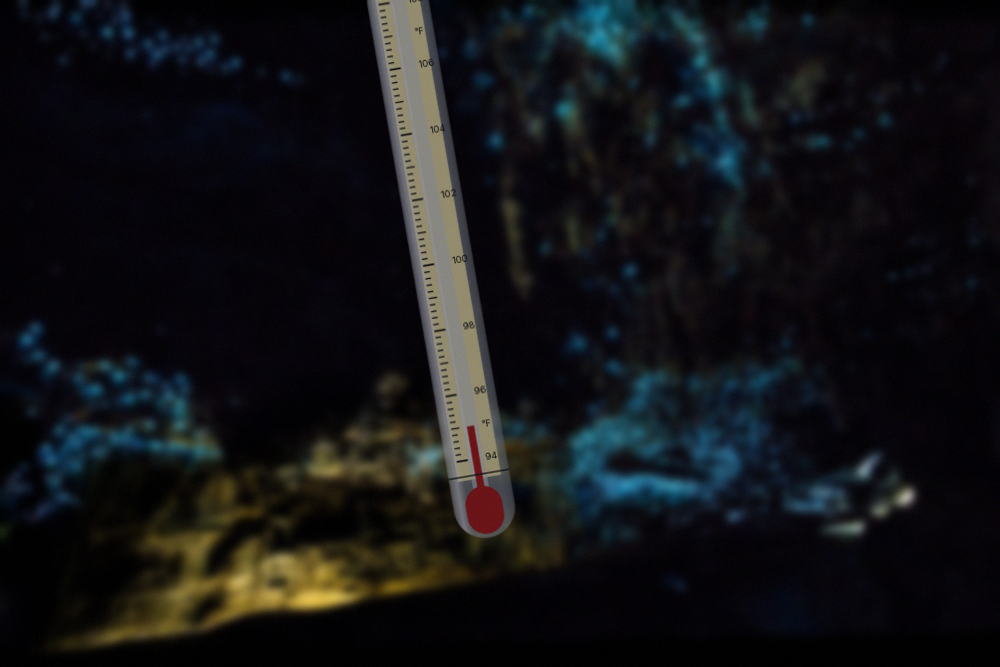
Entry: 95 °F
